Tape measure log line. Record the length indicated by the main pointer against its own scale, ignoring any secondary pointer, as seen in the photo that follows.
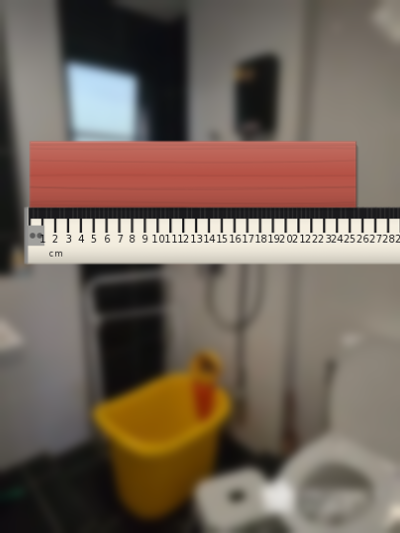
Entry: 25.5 cm
